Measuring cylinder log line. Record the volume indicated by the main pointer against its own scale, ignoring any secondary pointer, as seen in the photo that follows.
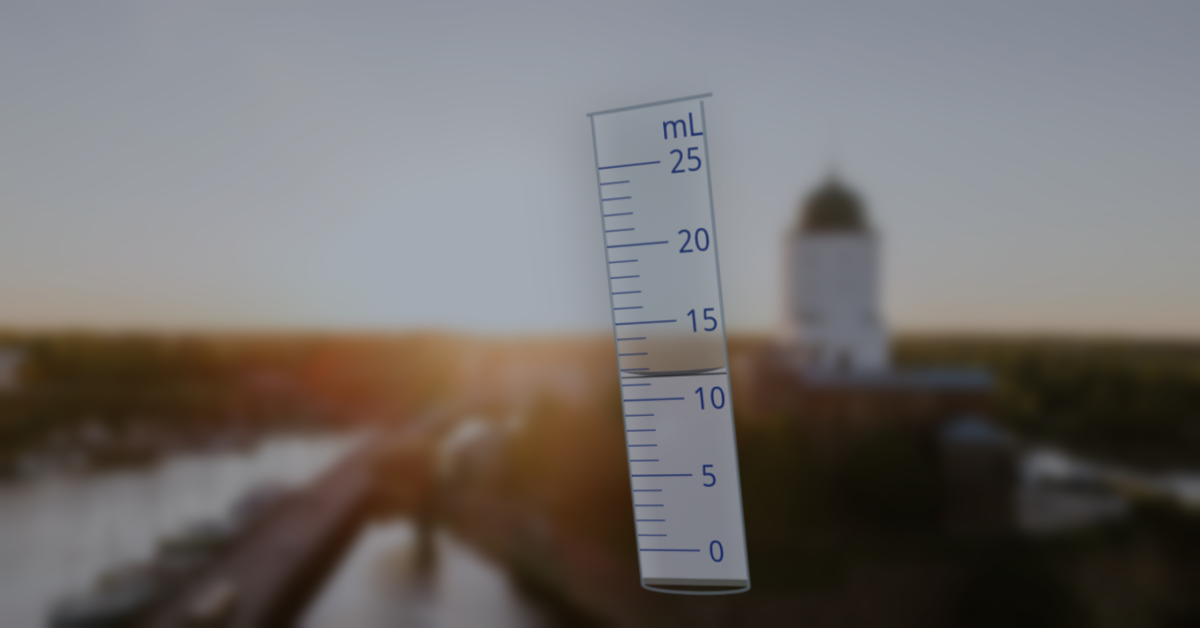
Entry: 11.5 mL
